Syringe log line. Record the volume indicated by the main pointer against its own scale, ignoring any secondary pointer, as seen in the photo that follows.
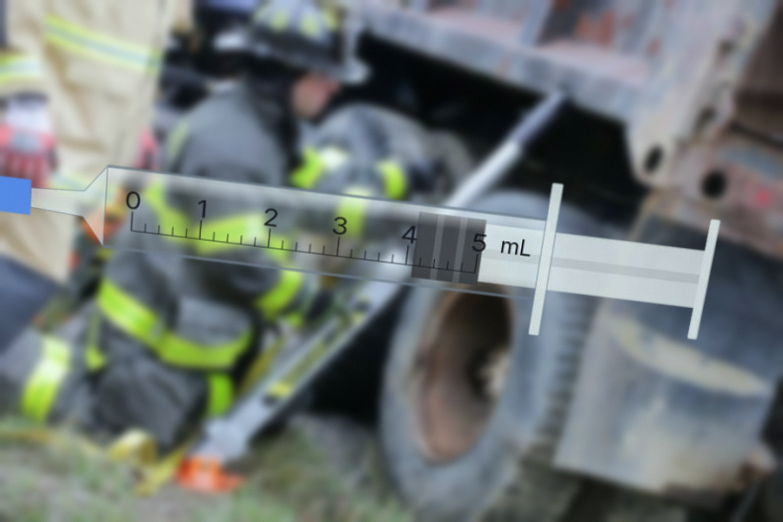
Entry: 4.1 mL
